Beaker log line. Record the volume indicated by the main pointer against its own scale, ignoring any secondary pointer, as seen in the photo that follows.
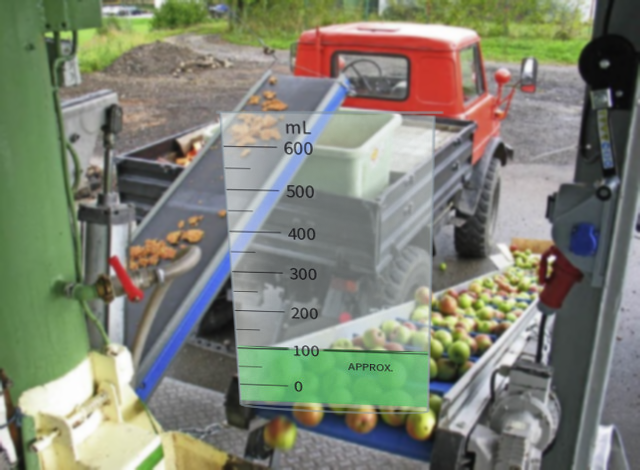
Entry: 100 mL
